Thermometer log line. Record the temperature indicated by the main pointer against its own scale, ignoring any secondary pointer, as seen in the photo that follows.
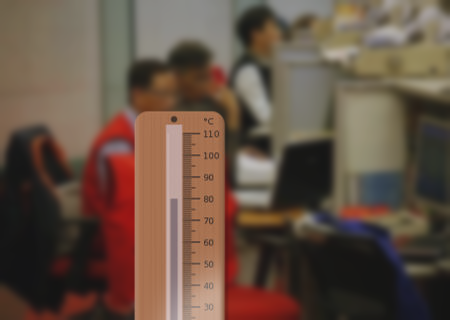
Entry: 80 °C
